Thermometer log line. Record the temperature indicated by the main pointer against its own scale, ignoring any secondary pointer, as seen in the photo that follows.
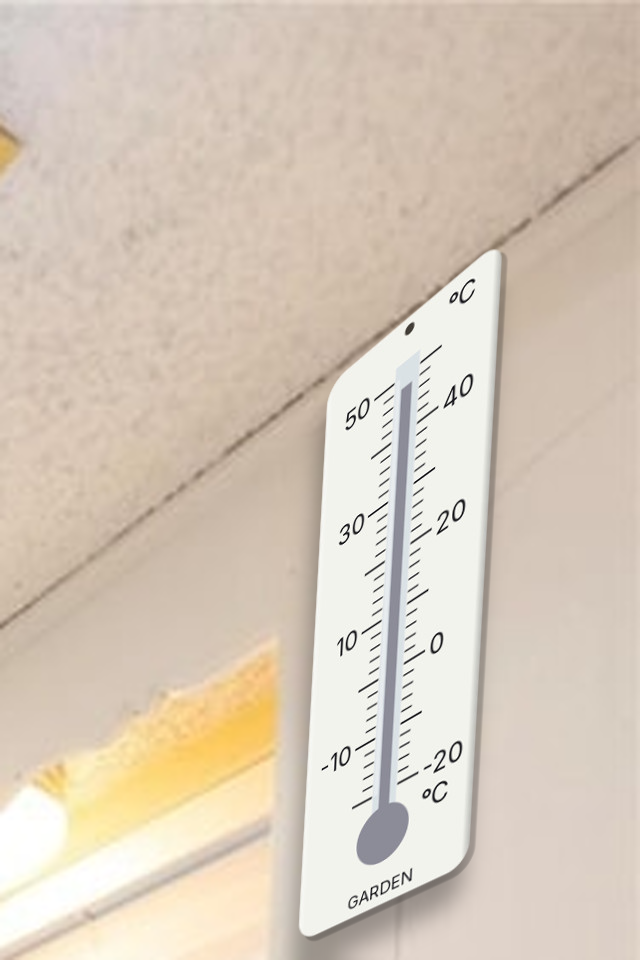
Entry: 48 °C
